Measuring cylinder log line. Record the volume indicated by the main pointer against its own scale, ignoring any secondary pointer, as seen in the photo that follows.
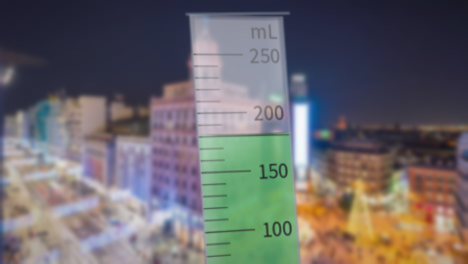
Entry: 180 mL
